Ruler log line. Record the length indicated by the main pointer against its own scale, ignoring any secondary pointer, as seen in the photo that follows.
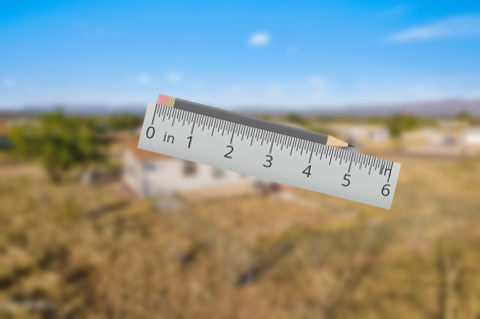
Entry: 5 in
